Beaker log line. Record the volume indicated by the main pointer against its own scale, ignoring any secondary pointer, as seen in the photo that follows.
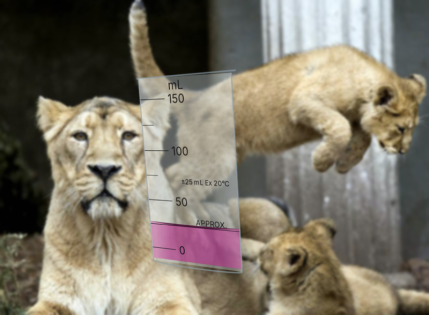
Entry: 25 mL
